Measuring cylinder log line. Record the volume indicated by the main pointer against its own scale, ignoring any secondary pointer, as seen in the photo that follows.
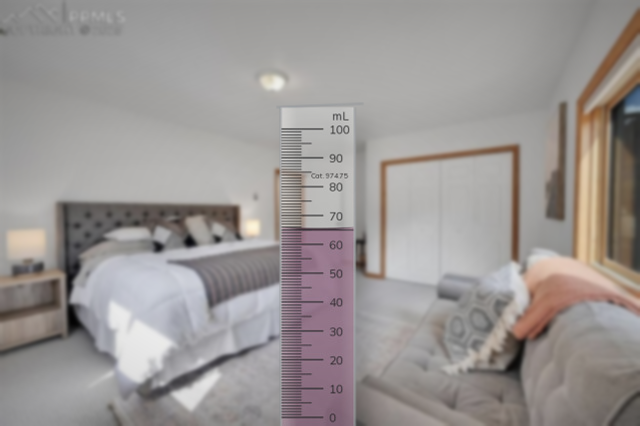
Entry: 65 mL
